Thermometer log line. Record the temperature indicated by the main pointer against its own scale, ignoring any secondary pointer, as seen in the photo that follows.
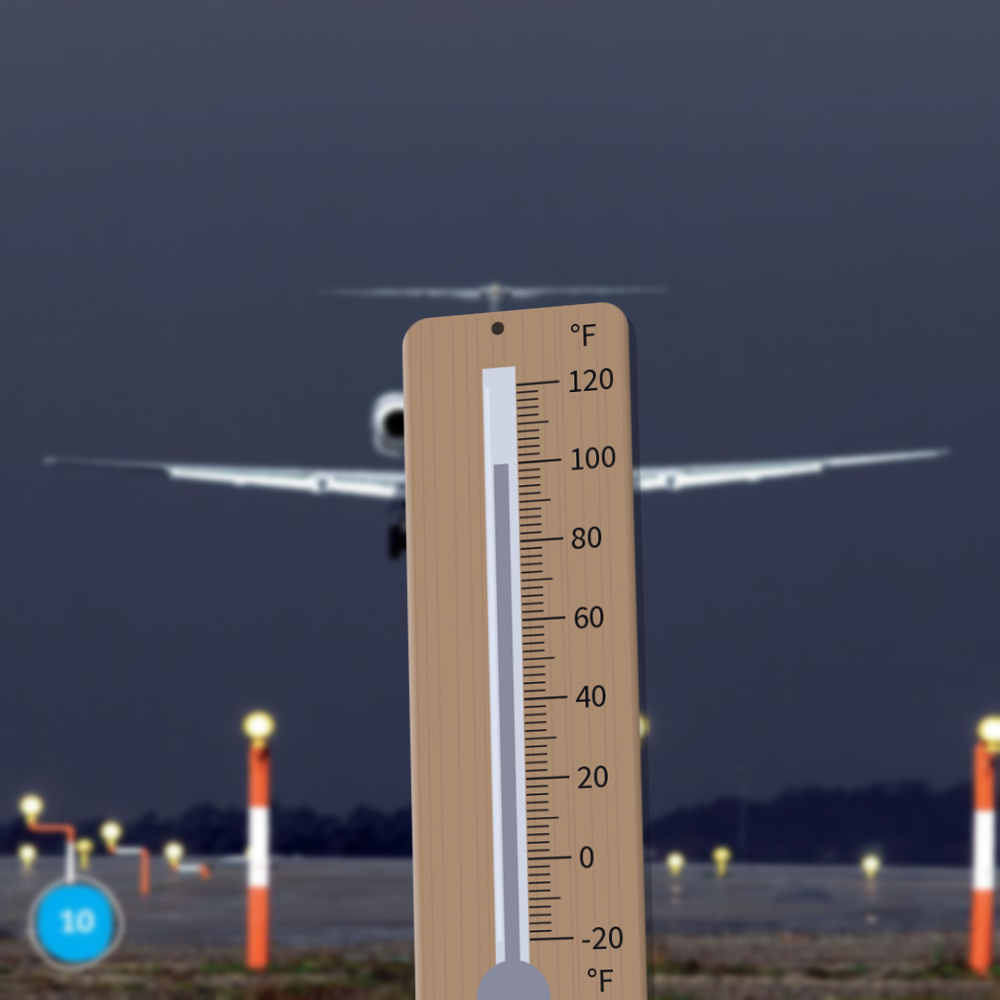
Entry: 100 °F
